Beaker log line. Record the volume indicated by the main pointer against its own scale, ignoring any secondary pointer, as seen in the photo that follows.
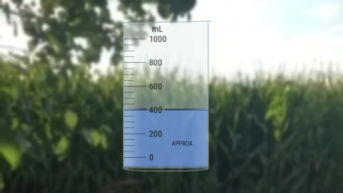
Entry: 400 mL
